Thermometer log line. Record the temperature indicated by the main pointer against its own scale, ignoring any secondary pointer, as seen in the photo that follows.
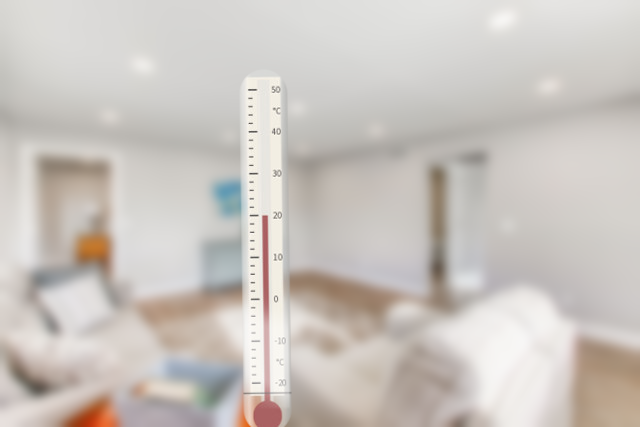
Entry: 20 °C
